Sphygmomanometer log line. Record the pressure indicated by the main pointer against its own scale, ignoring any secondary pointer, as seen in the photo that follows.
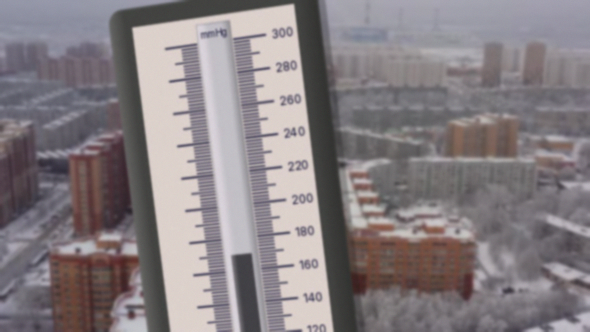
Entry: 170 mmHg
